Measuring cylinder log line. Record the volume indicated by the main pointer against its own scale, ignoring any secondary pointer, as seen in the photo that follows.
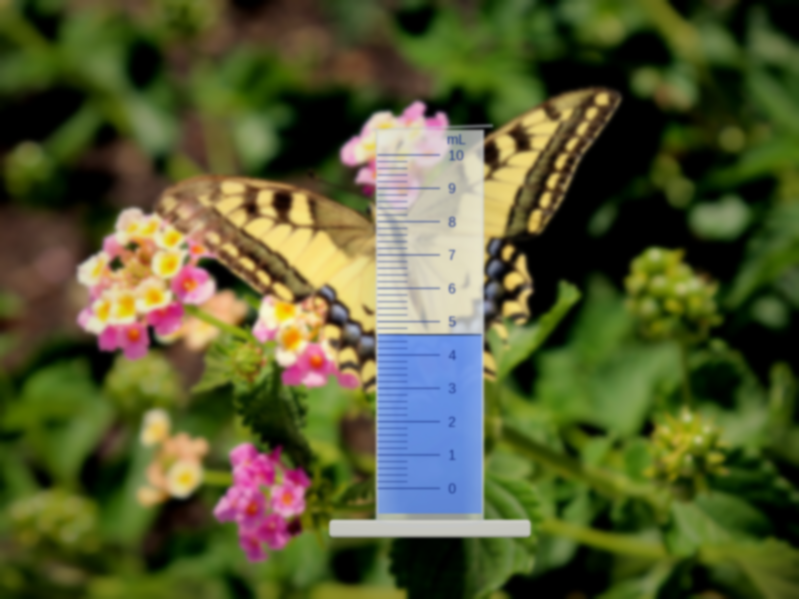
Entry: 4.6 mL
